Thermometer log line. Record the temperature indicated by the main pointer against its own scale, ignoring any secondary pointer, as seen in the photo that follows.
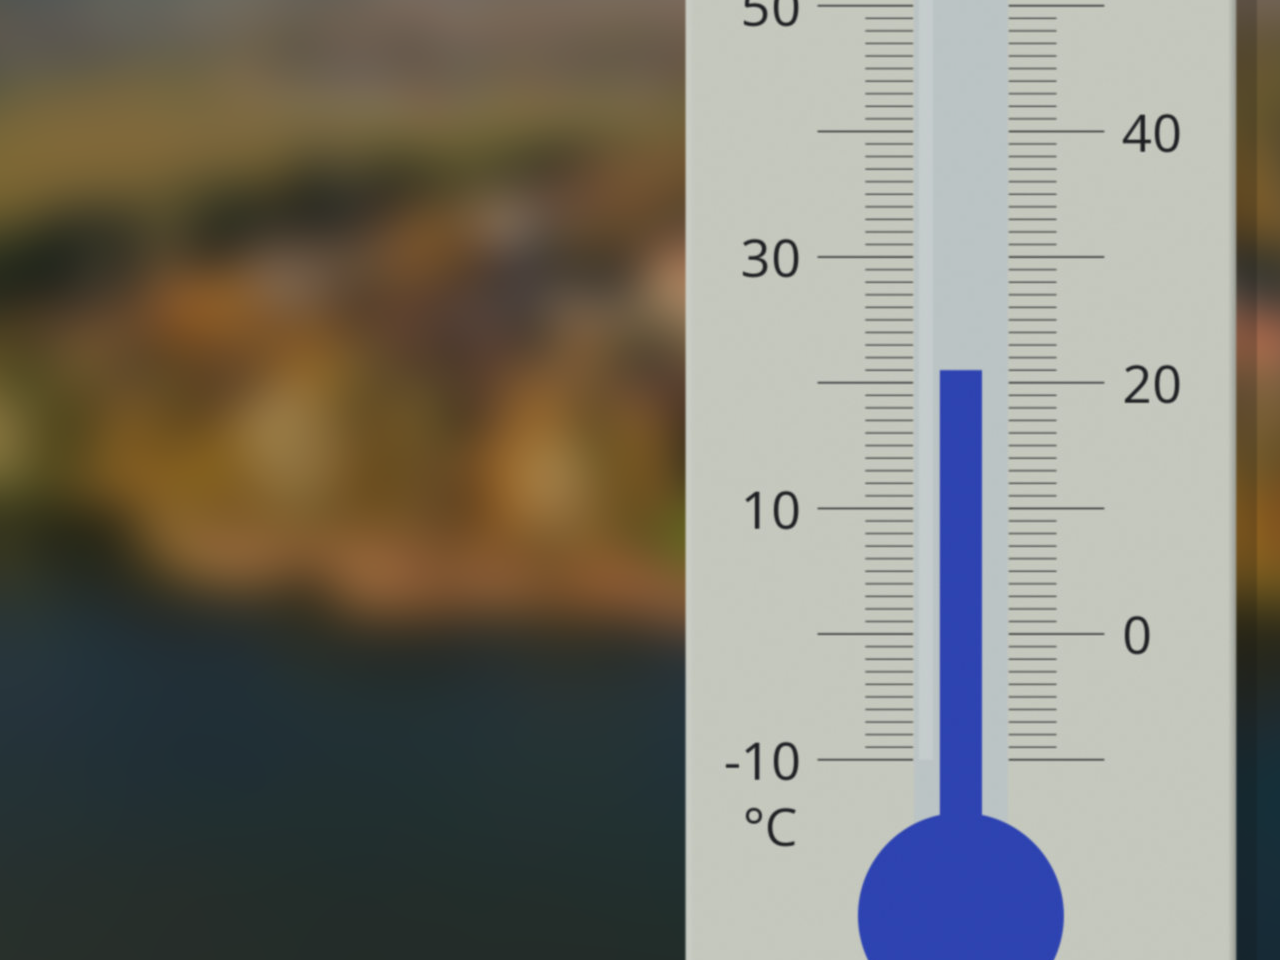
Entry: 21 °C
